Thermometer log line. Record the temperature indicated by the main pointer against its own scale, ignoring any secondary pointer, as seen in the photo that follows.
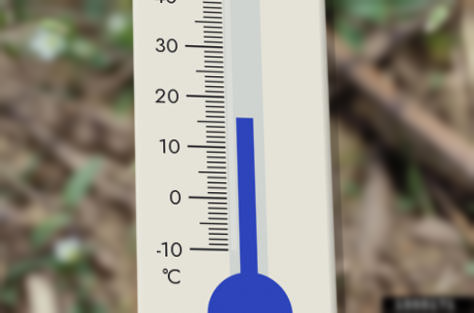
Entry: 16 °C
